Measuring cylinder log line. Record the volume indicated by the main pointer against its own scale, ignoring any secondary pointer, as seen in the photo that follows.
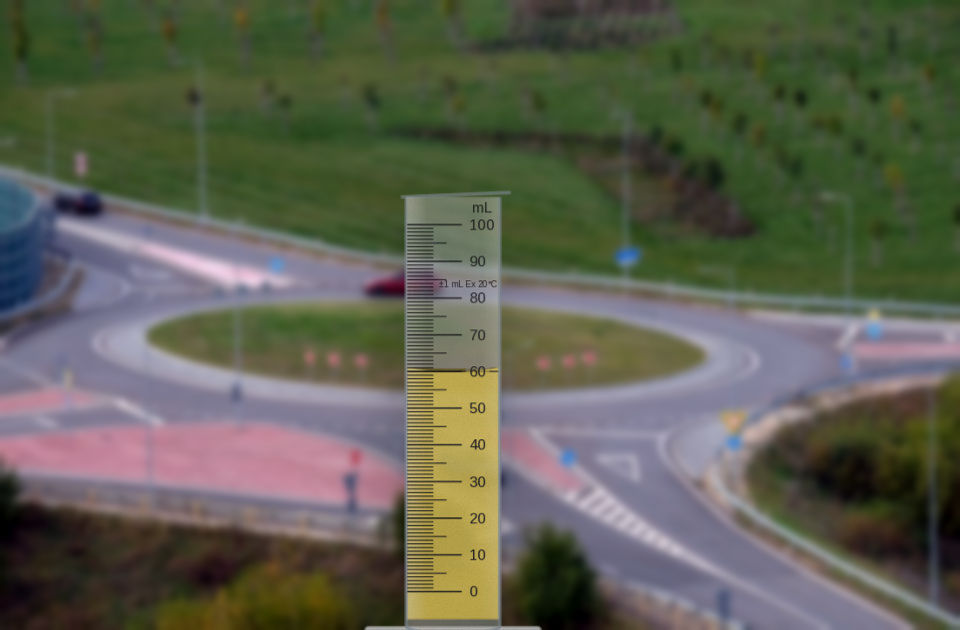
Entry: 60 mL
